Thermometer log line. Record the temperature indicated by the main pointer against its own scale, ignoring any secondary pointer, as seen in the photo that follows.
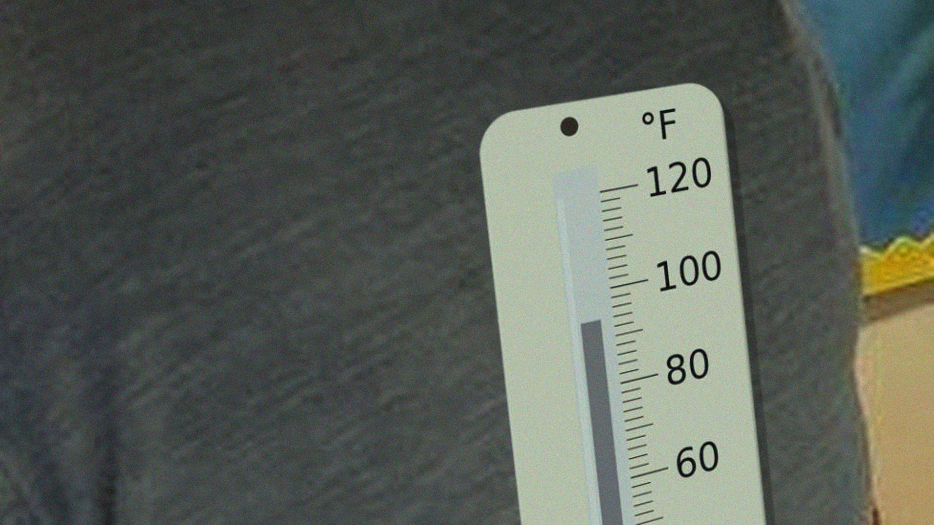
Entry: 94 °F
